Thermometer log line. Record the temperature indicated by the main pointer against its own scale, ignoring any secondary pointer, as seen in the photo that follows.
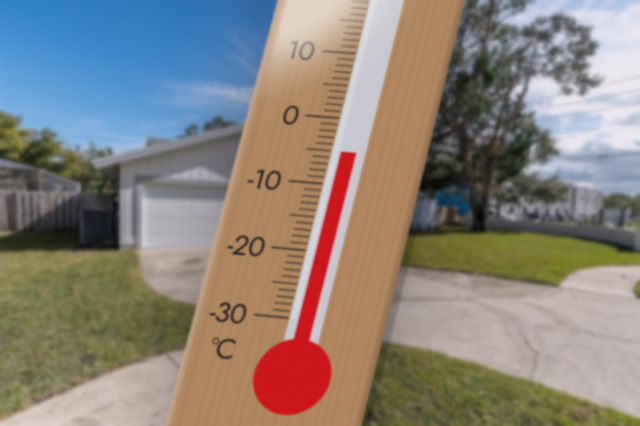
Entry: -5 °C
